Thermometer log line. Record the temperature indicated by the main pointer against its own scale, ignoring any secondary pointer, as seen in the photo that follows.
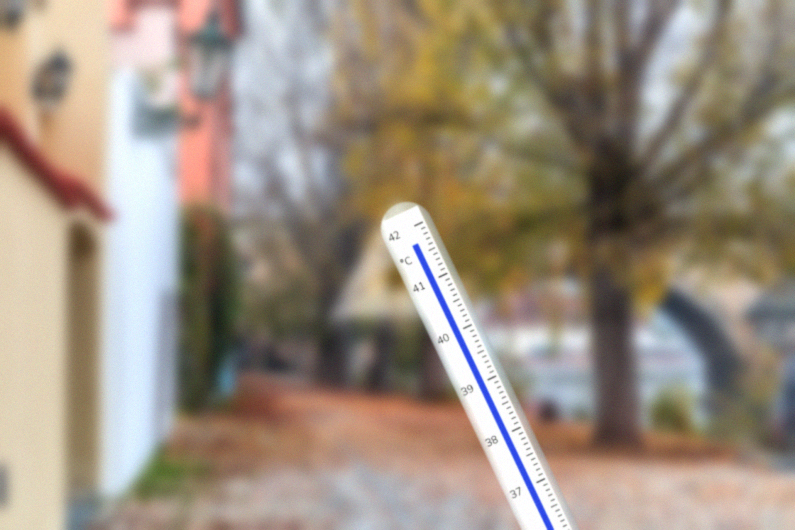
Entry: 41.7 °C
